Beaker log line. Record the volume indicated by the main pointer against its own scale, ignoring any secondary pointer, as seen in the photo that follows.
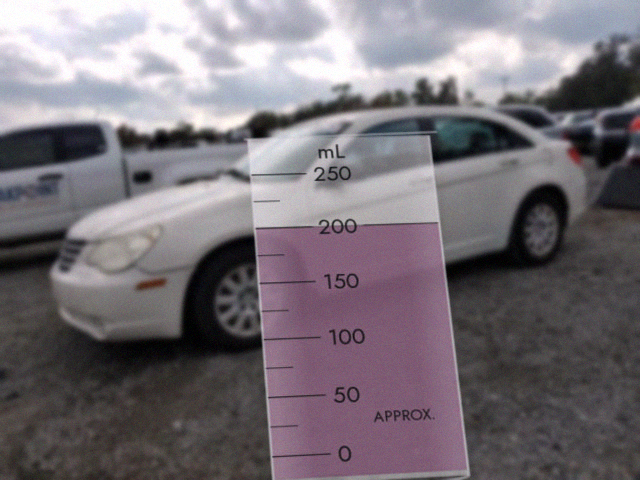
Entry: 200 mL
